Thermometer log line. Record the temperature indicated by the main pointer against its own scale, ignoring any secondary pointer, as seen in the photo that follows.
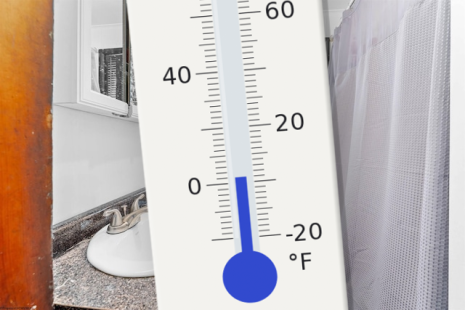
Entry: 2 °F
